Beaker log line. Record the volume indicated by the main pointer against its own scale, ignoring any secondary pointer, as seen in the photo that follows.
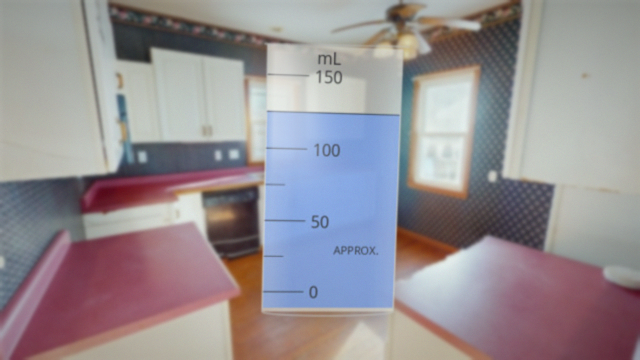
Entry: 125 mL
